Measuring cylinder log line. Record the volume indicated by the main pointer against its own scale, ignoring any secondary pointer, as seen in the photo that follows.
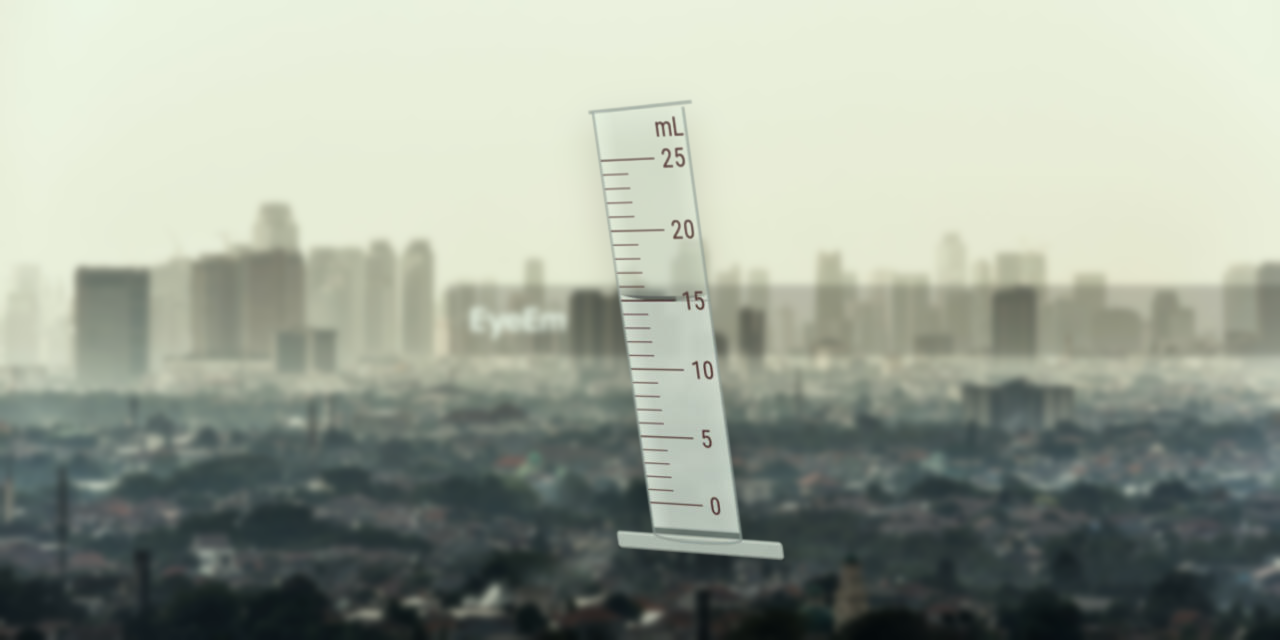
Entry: 15 mL
